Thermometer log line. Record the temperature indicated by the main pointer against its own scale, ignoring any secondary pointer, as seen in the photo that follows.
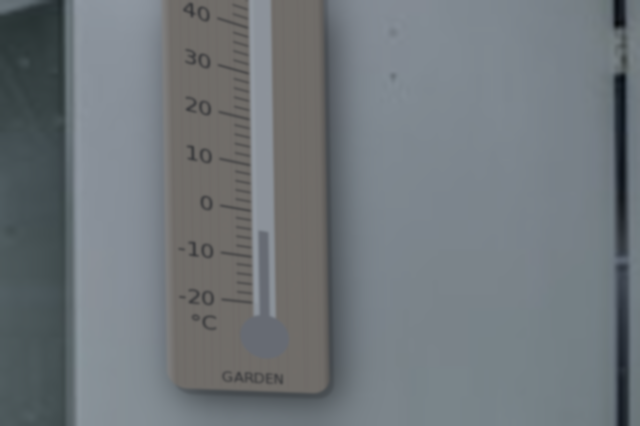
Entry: -4 °C
